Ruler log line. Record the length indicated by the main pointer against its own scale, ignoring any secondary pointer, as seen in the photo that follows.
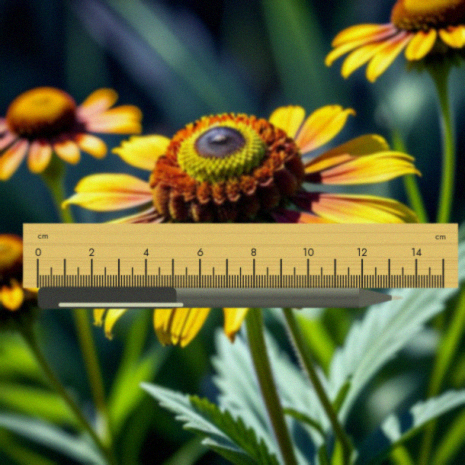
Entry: 13.5 cm
